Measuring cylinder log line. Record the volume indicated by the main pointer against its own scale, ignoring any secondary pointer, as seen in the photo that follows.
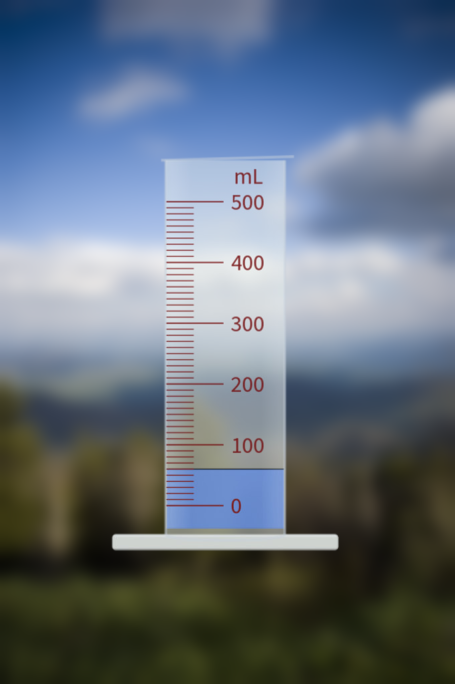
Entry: 60 mL
